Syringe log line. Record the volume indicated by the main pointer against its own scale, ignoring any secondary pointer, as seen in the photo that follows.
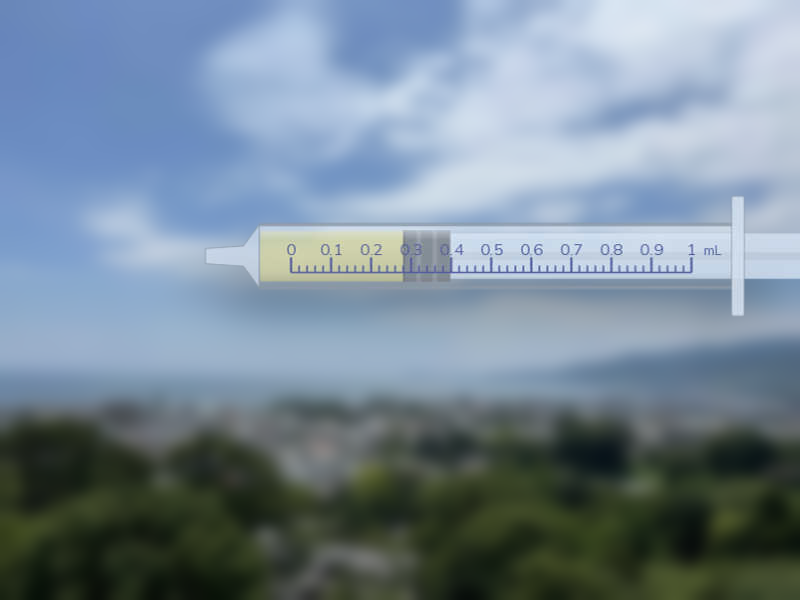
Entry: 0.28 mL
